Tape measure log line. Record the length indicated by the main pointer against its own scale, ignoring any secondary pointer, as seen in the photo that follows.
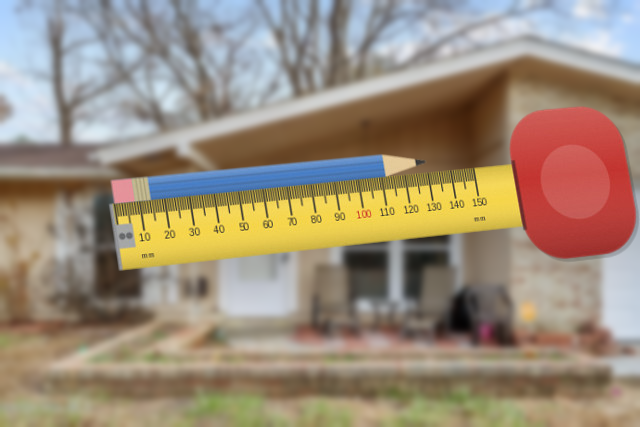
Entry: 130 mm
